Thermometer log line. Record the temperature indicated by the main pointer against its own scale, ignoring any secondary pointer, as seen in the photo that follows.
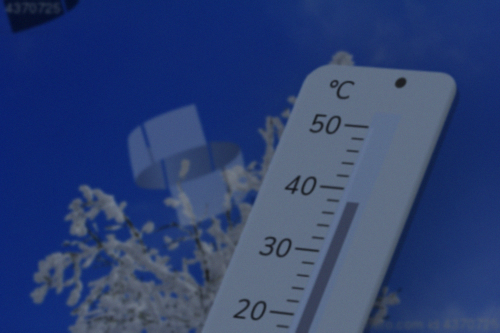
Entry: 38 °C
